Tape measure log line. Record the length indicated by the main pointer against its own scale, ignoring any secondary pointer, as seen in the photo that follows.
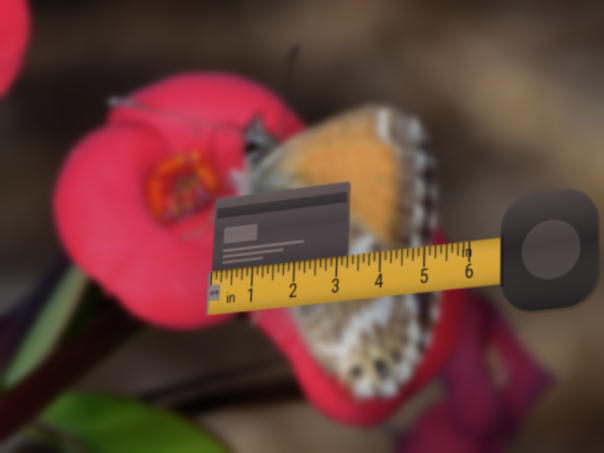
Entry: 3.25 in
